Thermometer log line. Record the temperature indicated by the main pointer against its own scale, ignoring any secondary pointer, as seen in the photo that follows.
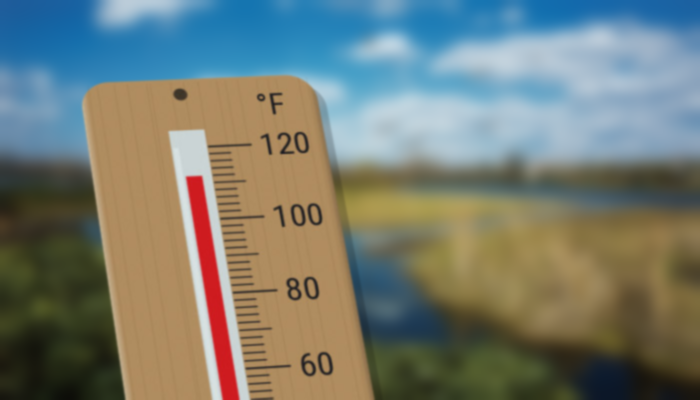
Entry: 112 °F
